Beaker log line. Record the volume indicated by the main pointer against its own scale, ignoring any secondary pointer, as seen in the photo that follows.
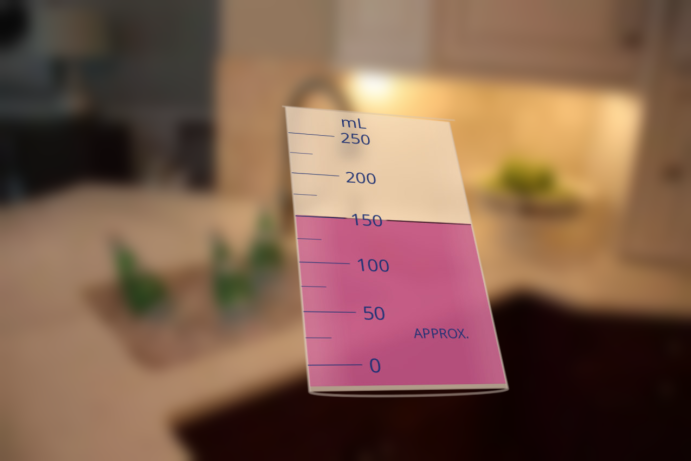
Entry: 150 mL
